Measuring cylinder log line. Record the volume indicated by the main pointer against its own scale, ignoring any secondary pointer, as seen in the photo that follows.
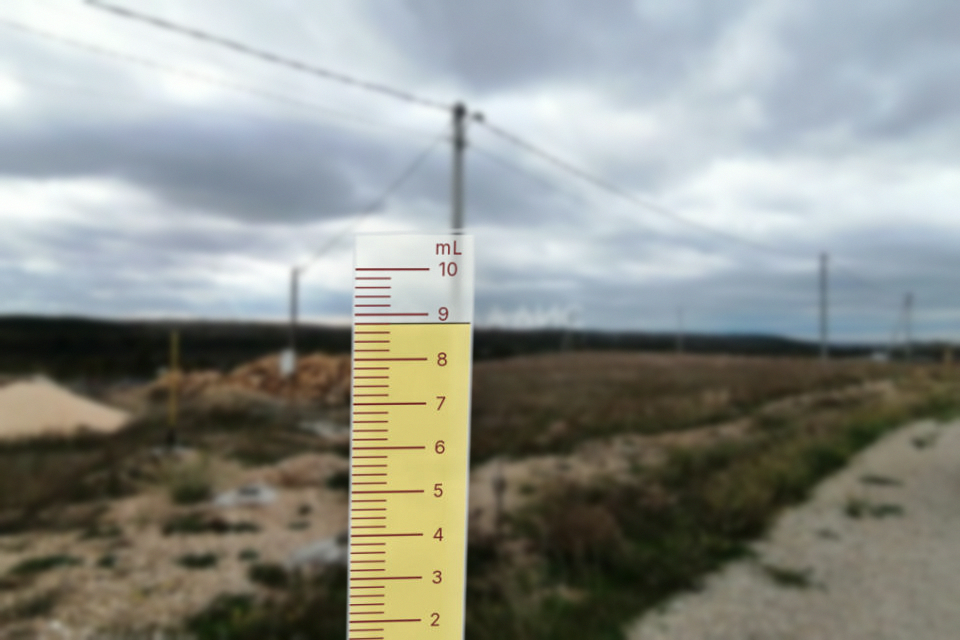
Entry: 8.8 mL
